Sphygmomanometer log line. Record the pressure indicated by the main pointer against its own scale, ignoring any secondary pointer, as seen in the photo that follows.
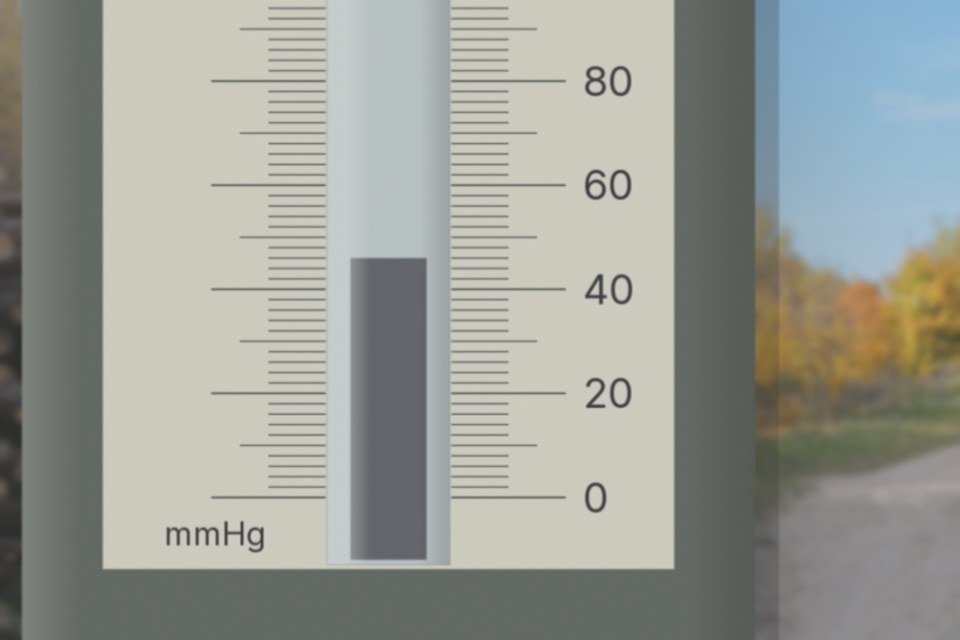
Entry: 46 mmHg
